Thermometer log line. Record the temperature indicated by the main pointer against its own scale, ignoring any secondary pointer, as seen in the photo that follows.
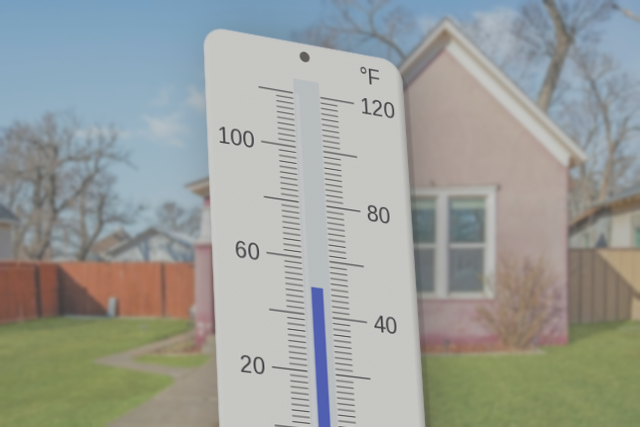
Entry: 50 °F
